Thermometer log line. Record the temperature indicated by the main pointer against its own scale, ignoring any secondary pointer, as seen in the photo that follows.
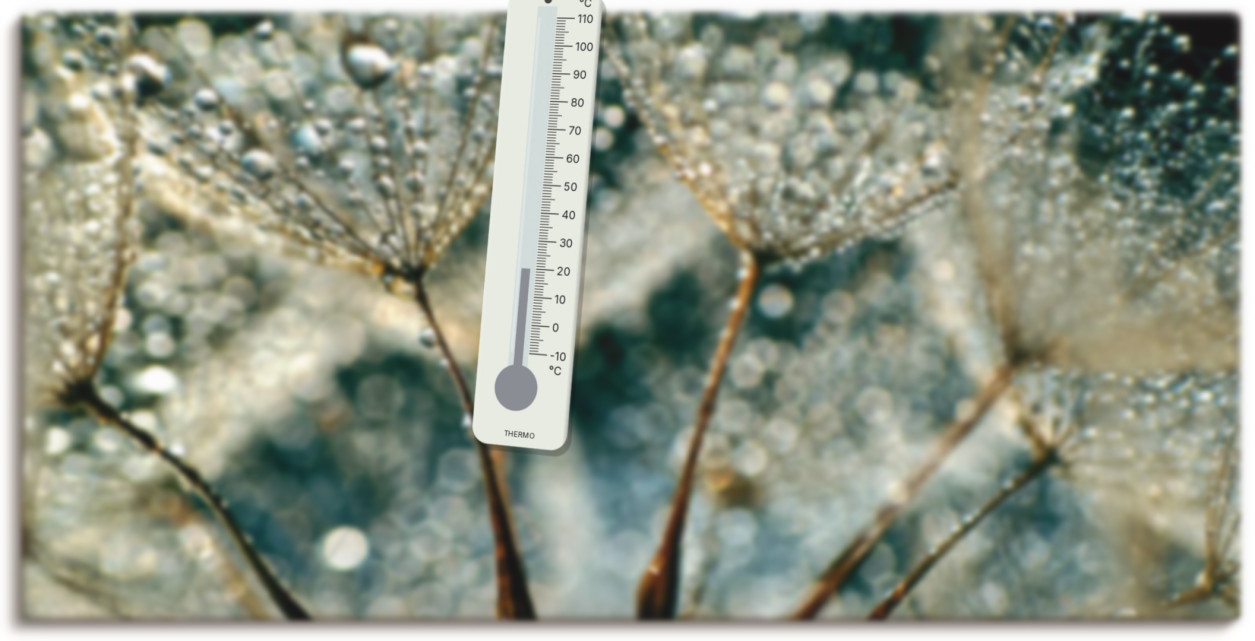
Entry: 20 °C
